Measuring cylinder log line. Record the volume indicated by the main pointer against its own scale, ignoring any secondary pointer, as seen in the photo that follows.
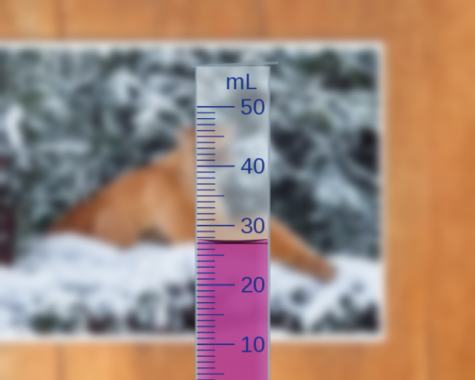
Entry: 27 mL
